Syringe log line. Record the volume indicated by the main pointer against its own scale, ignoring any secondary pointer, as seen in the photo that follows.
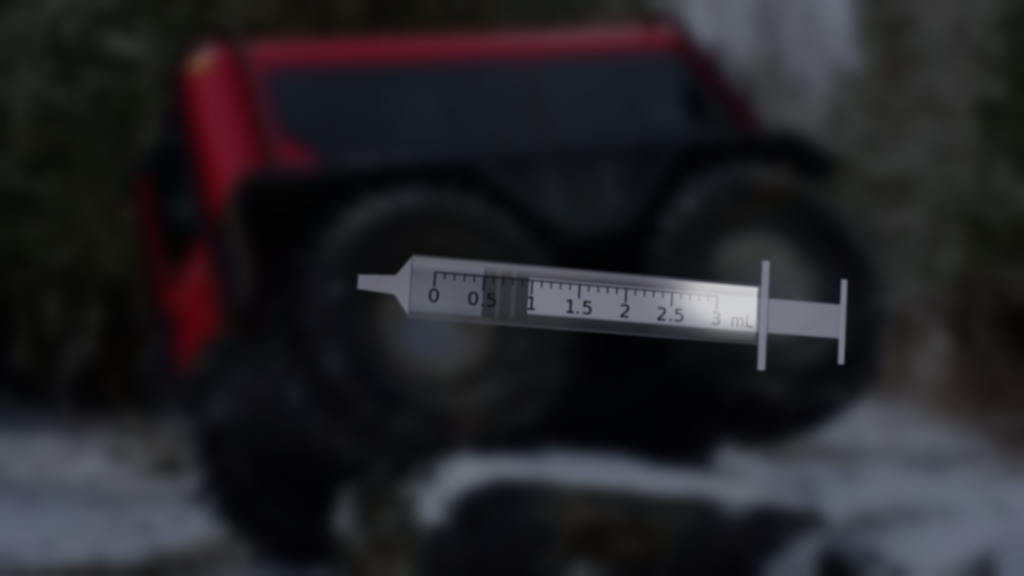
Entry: 0.5 mL
